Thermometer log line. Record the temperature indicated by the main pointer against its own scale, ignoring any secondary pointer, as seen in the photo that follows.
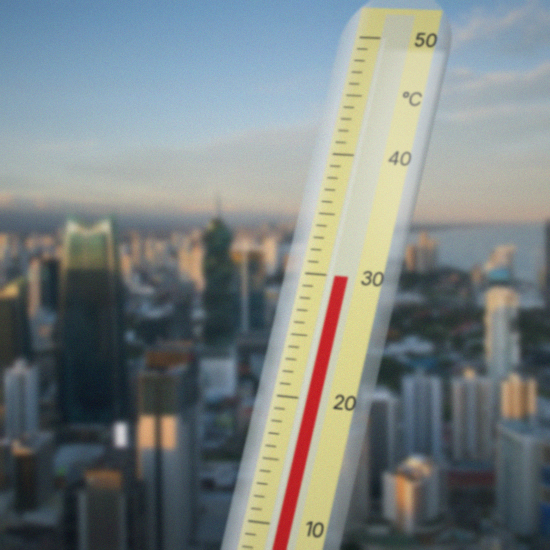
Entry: 30 °C
